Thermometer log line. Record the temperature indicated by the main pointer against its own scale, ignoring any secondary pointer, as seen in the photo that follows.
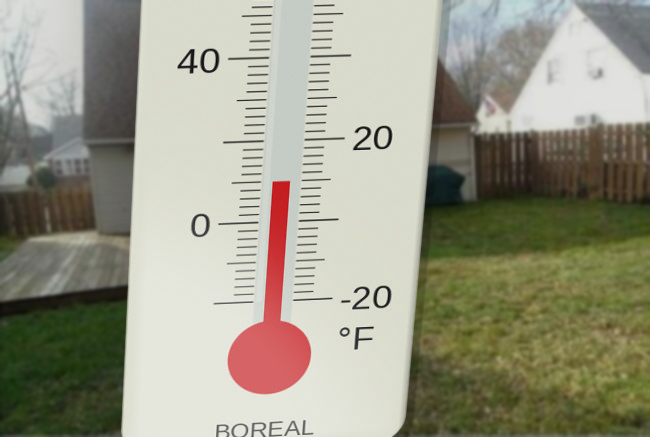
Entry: 10 °F
